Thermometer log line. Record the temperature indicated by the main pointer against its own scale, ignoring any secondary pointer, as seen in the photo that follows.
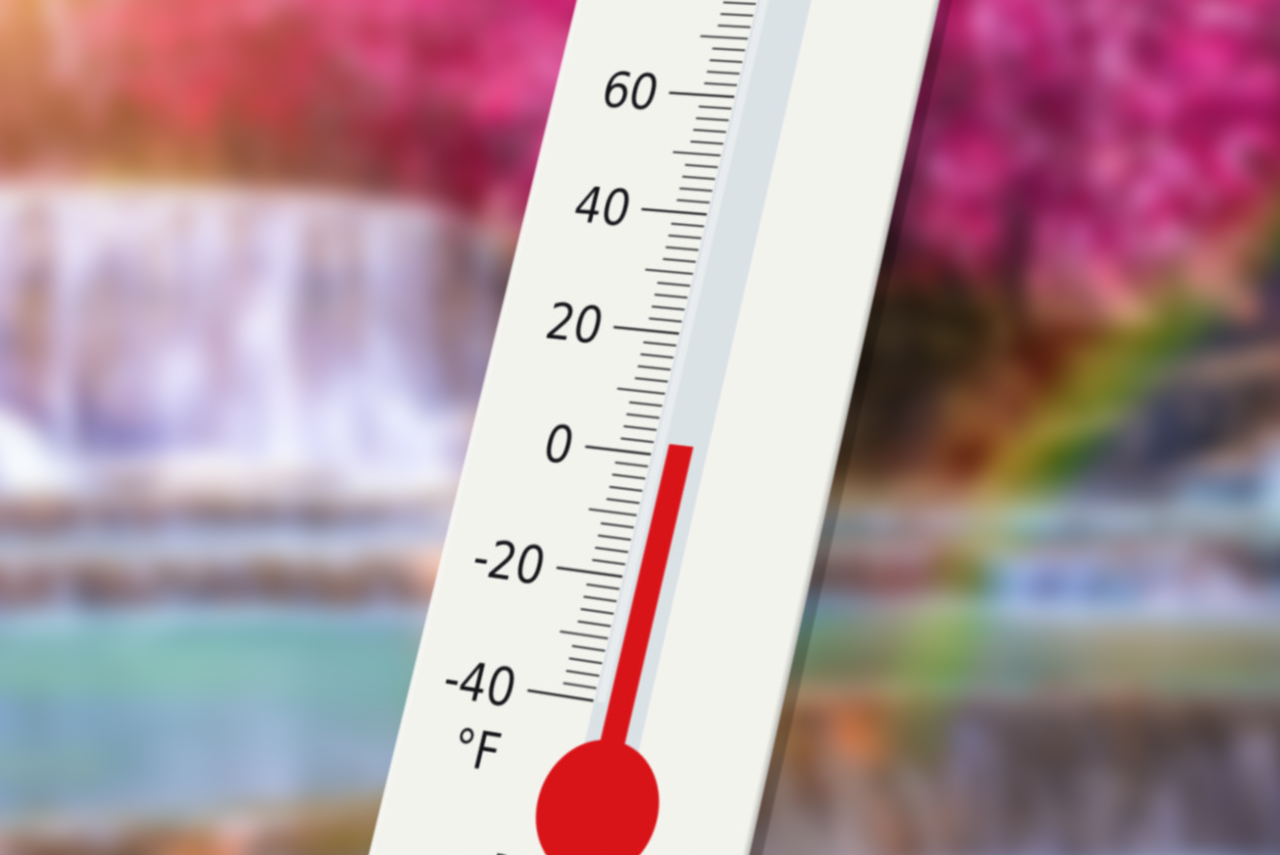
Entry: 2 °F
